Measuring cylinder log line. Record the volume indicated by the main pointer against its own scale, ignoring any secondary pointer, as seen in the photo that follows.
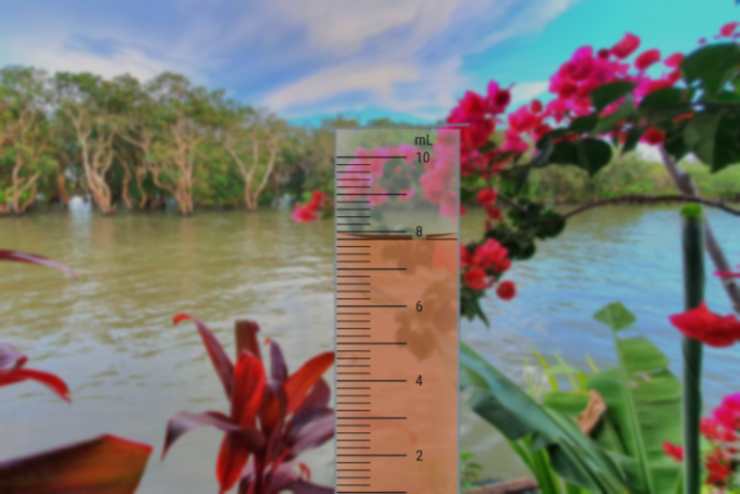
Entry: 7.8 mL
